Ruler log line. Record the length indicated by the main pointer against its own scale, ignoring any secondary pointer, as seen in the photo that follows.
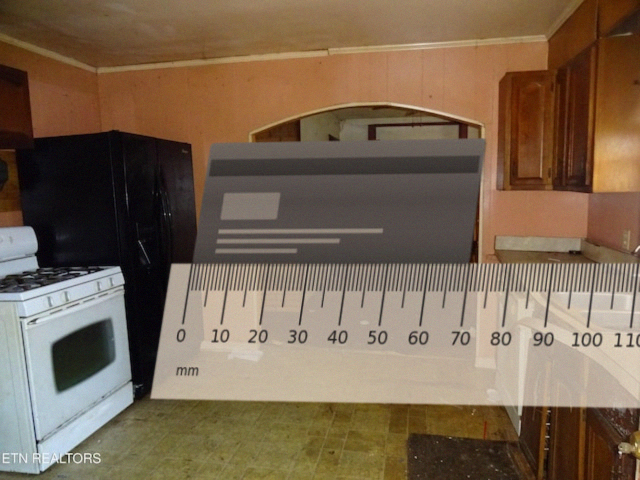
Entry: 70 mm
